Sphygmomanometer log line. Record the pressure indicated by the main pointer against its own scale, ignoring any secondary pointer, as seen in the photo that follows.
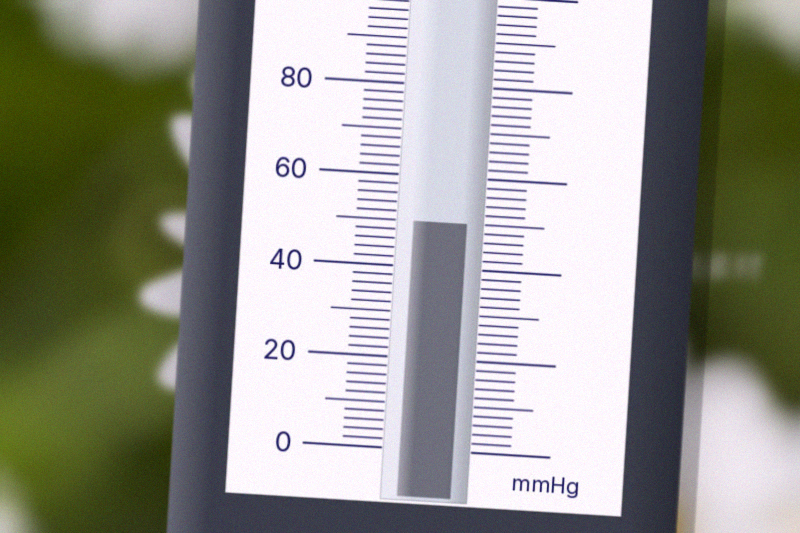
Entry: 50 mmHg
